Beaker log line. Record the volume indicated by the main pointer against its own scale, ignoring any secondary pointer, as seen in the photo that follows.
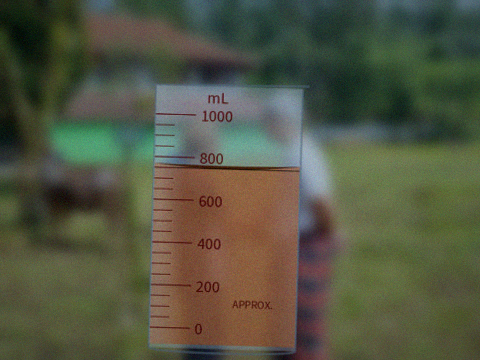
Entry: 750 mL
